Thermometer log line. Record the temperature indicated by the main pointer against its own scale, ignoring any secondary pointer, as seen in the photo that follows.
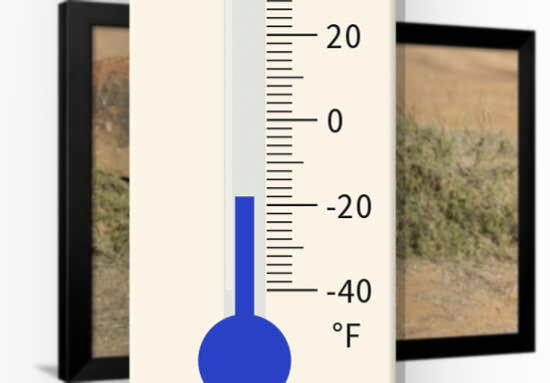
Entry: -18 °F
